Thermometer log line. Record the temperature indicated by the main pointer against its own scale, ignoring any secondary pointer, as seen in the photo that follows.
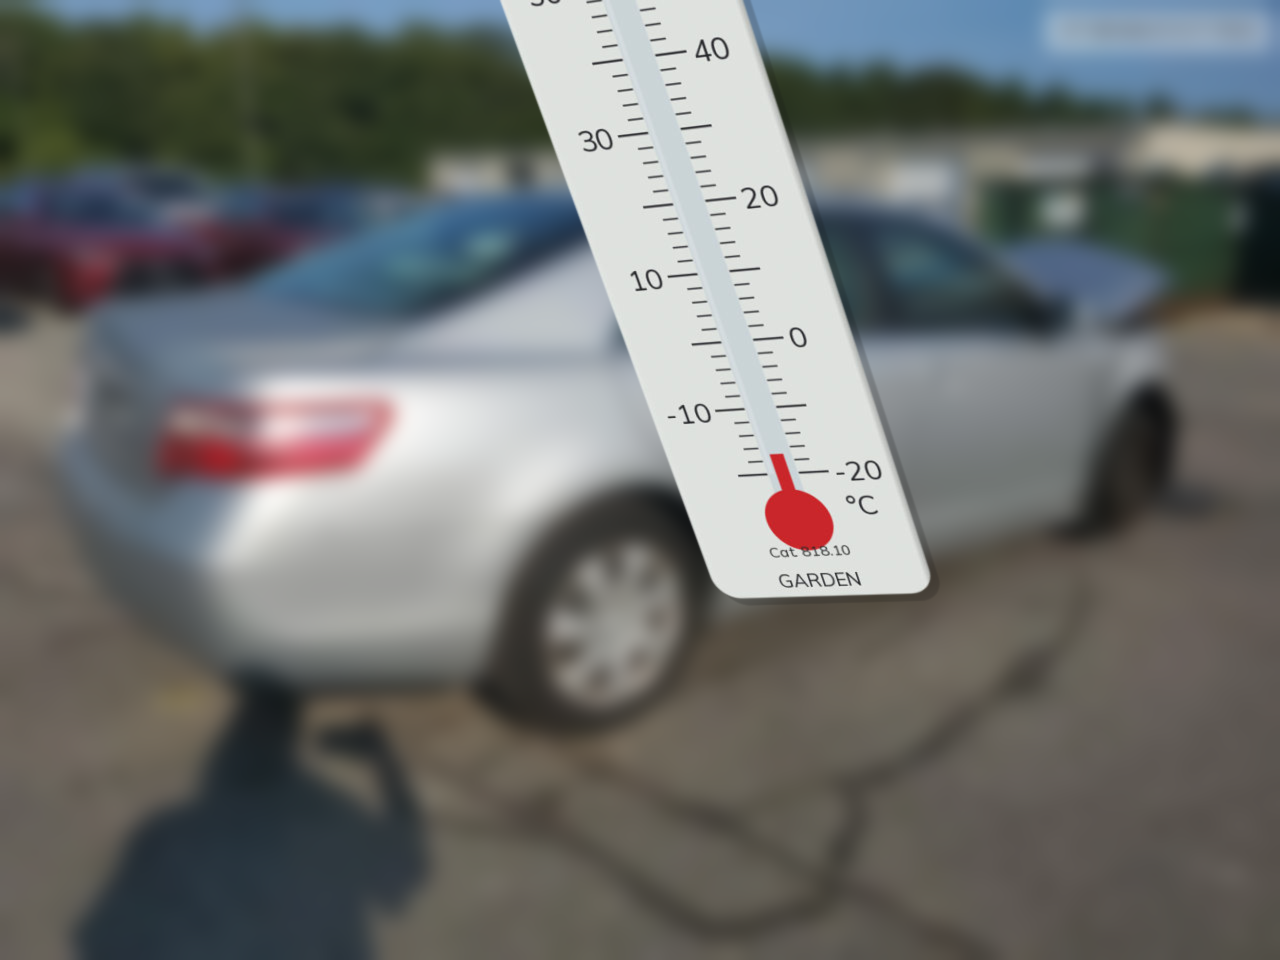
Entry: -17 °C
